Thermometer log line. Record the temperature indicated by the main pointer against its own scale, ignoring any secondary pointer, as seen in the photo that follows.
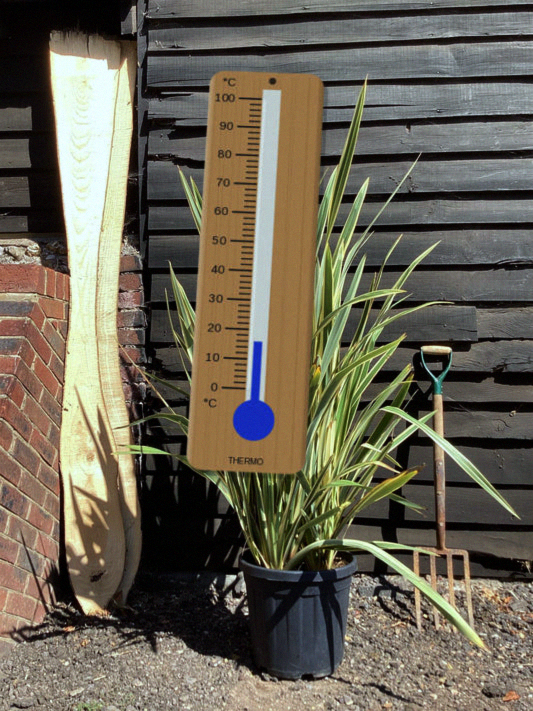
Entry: 16 °C
